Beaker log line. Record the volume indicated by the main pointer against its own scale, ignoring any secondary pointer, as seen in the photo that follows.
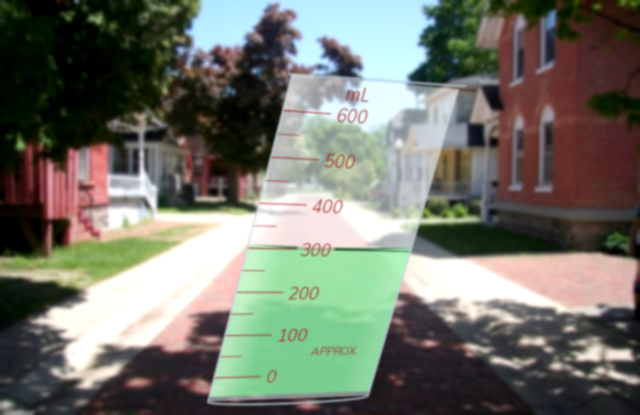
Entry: 300 mL
